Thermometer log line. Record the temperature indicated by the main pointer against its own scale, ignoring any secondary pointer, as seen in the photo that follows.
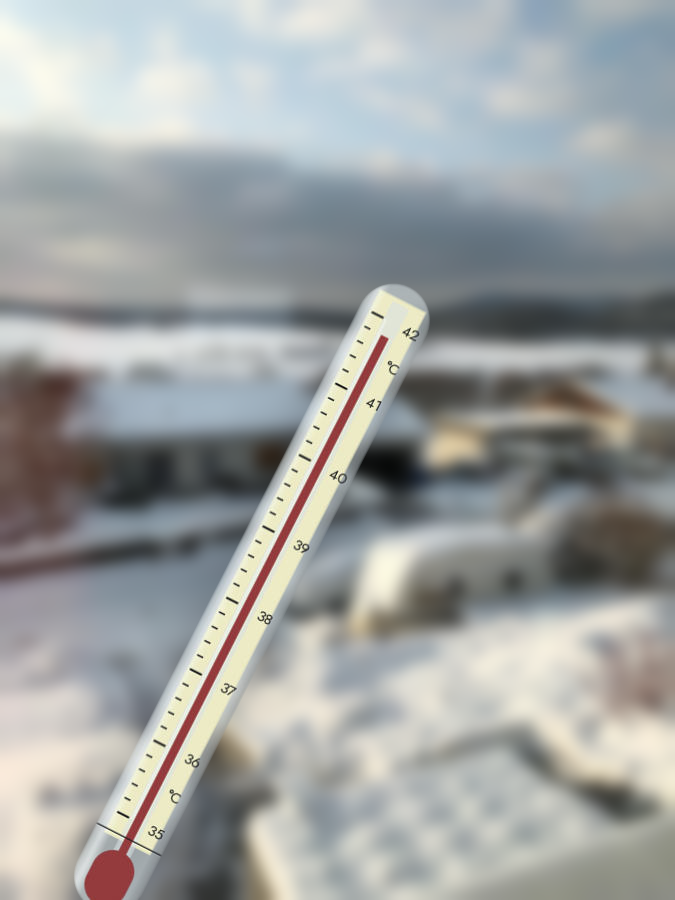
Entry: 41.8 °C
